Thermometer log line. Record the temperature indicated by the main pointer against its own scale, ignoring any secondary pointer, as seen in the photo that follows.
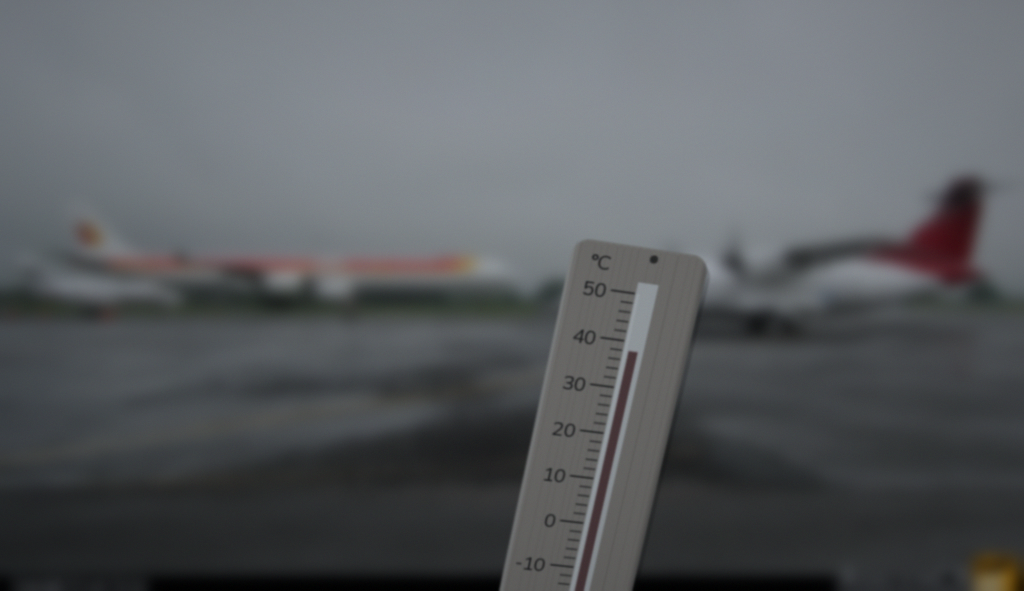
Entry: 38 °C
